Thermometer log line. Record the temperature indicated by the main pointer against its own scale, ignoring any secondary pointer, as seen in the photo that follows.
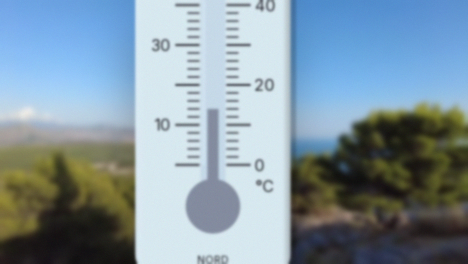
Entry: 14 °C
